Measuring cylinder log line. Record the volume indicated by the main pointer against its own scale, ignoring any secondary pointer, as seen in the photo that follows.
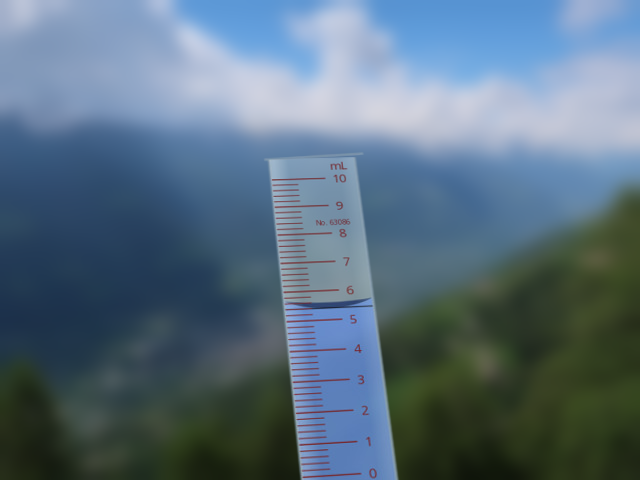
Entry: 5.4 mL
